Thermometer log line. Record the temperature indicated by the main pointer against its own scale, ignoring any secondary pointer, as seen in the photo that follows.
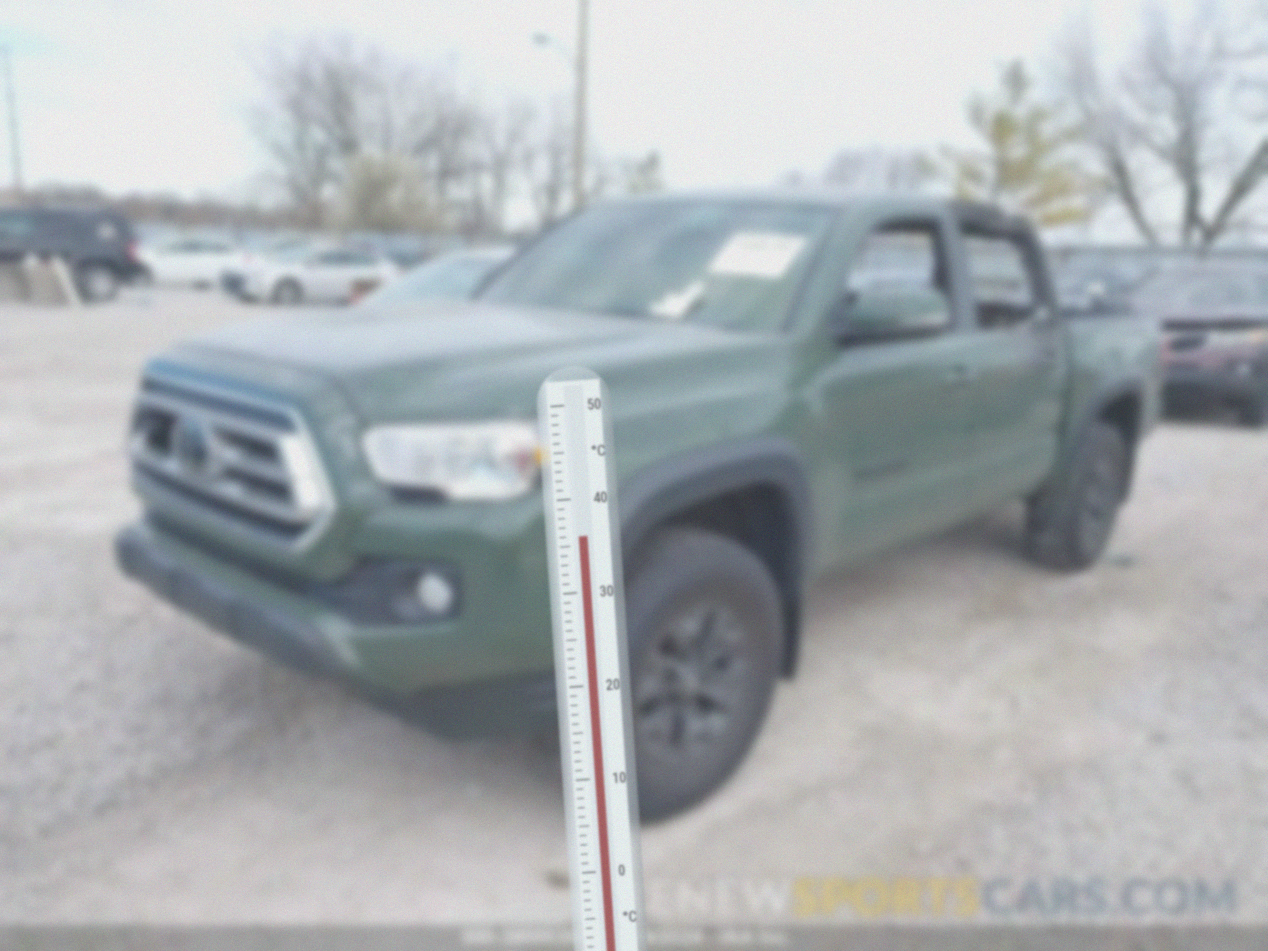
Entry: 36 °C
